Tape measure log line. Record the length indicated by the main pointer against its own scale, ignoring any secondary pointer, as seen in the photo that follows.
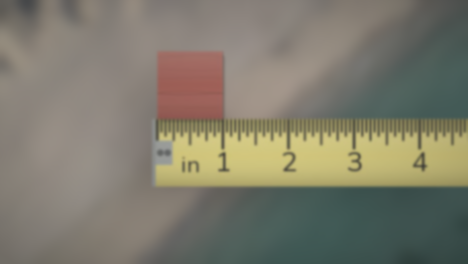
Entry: 1 in
